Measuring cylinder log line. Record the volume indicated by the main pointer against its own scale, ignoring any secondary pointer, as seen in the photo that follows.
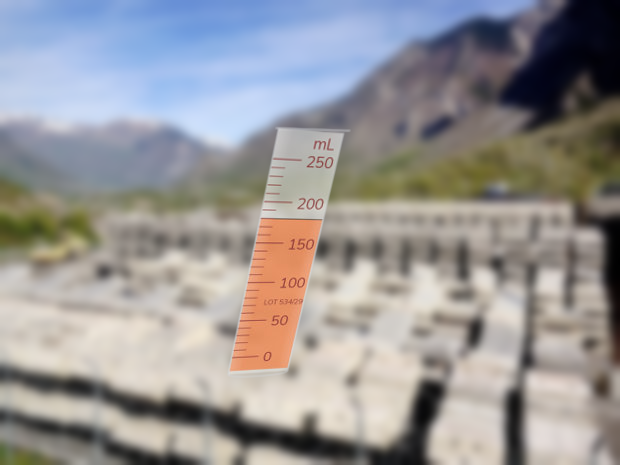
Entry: 180 mL
